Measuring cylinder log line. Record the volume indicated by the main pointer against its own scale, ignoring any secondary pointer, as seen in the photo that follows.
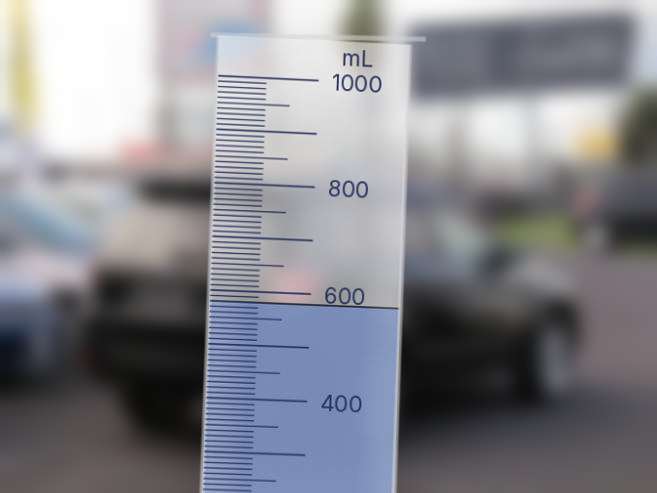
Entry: 580 mL
